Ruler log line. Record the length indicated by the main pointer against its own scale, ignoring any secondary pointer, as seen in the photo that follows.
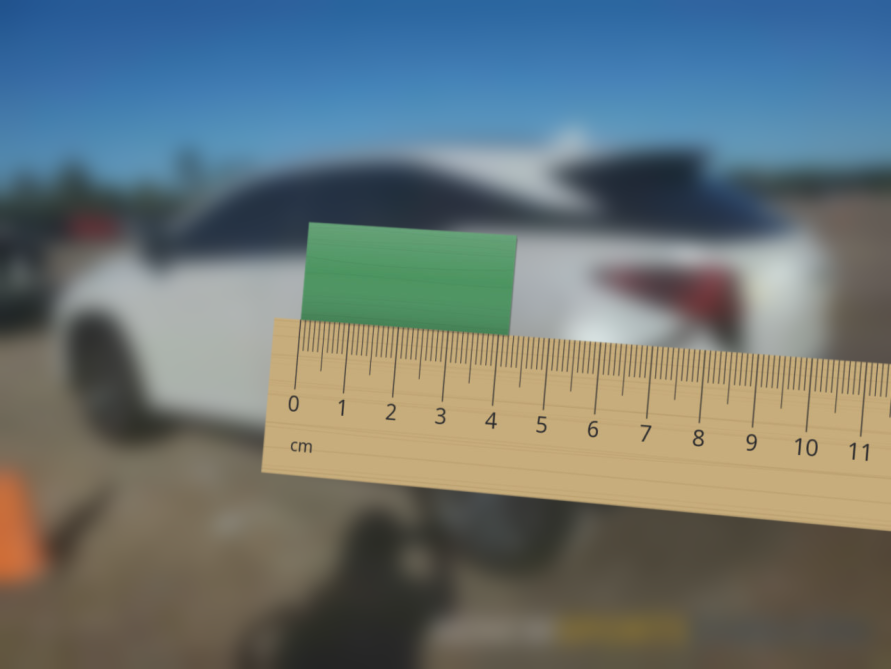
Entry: 4.2 cm
